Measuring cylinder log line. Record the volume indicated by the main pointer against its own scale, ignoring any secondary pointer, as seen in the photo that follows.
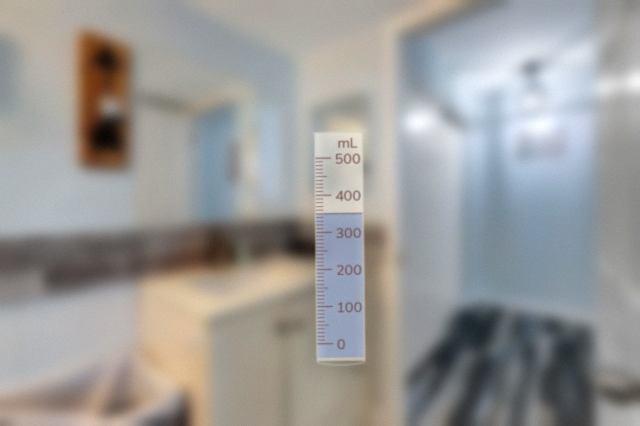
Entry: 350 mL
